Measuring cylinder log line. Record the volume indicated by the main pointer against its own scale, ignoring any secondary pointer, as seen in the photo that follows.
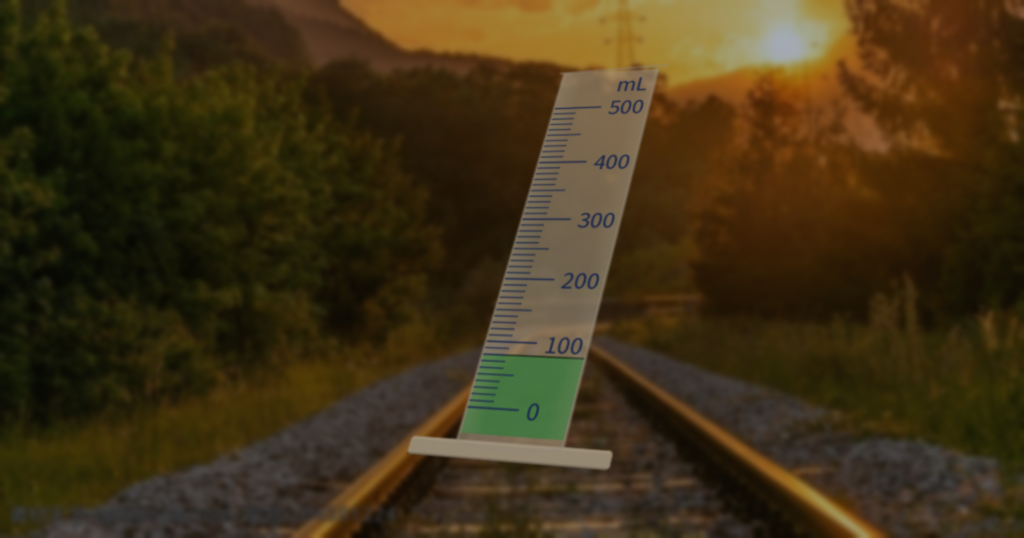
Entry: 80 mL
